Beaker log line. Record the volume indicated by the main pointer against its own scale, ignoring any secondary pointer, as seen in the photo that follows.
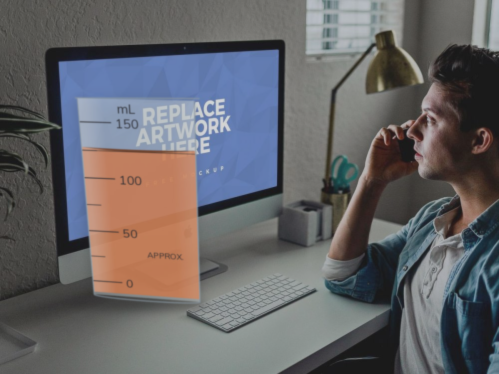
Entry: 125 mL
